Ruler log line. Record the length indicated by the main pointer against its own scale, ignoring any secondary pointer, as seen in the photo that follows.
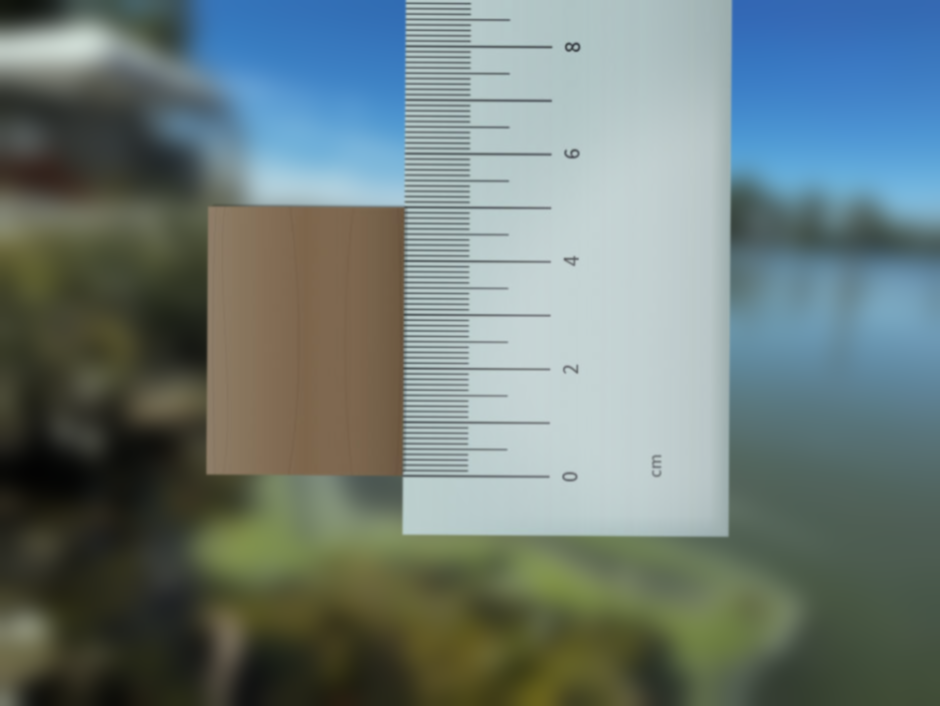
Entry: 5 cm
